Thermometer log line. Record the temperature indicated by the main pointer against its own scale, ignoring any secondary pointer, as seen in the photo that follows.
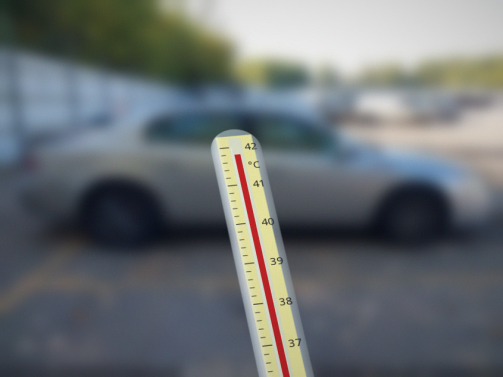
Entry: 41.8 °C
